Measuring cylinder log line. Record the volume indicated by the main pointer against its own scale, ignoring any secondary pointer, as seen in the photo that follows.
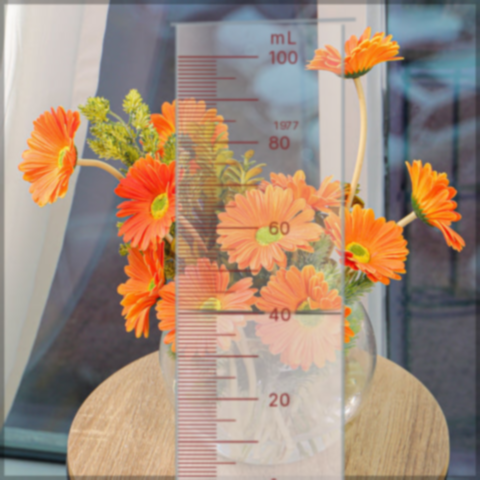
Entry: 40 mL
